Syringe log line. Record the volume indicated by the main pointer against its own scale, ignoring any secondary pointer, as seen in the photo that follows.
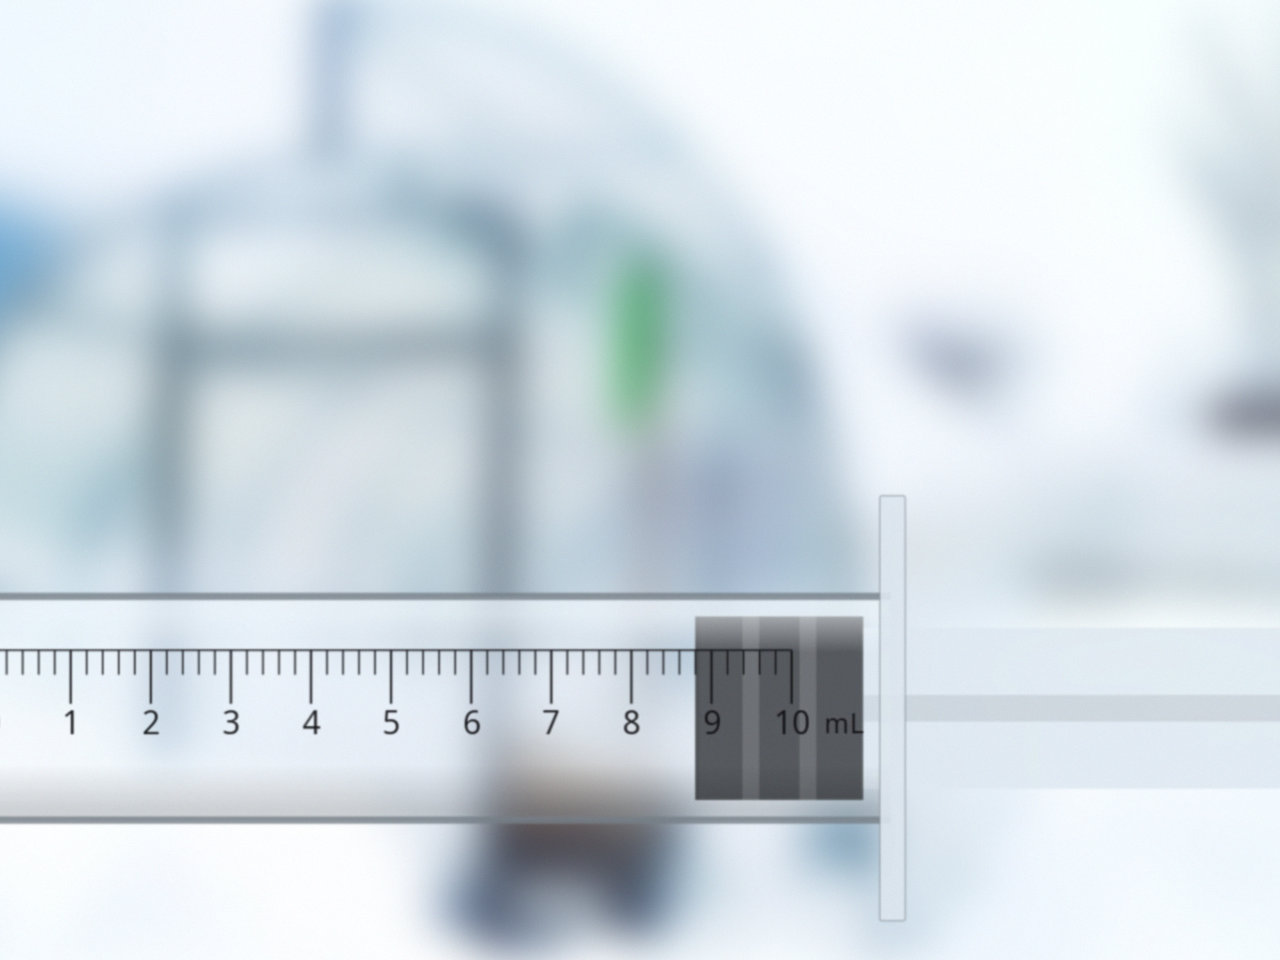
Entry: 8.8 mL
